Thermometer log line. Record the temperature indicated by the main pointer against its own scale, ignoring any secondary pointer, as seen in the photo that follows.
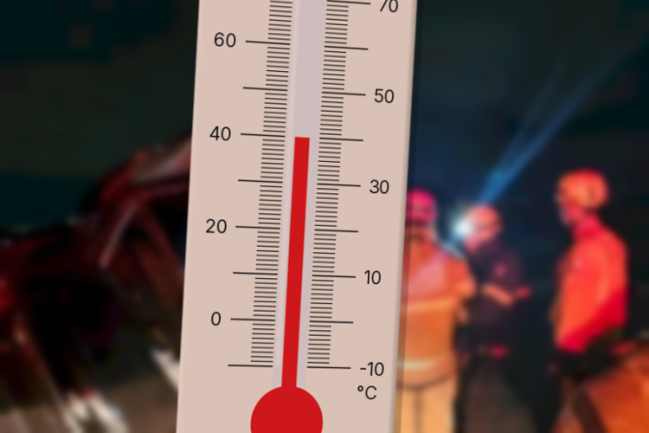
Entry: 40 °C
